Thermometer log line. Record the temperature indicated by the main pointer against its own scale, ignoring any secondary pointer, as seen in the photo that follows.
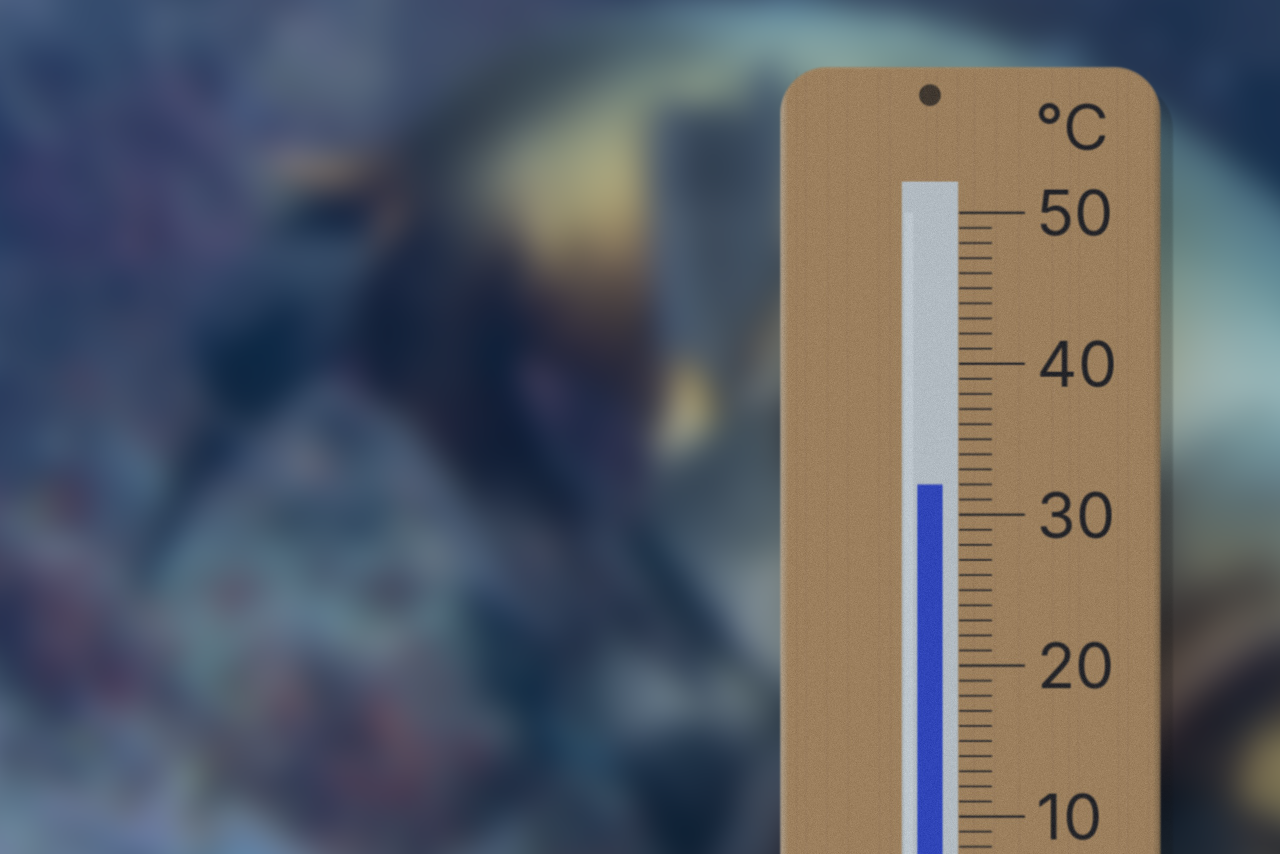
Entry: 32 °C
